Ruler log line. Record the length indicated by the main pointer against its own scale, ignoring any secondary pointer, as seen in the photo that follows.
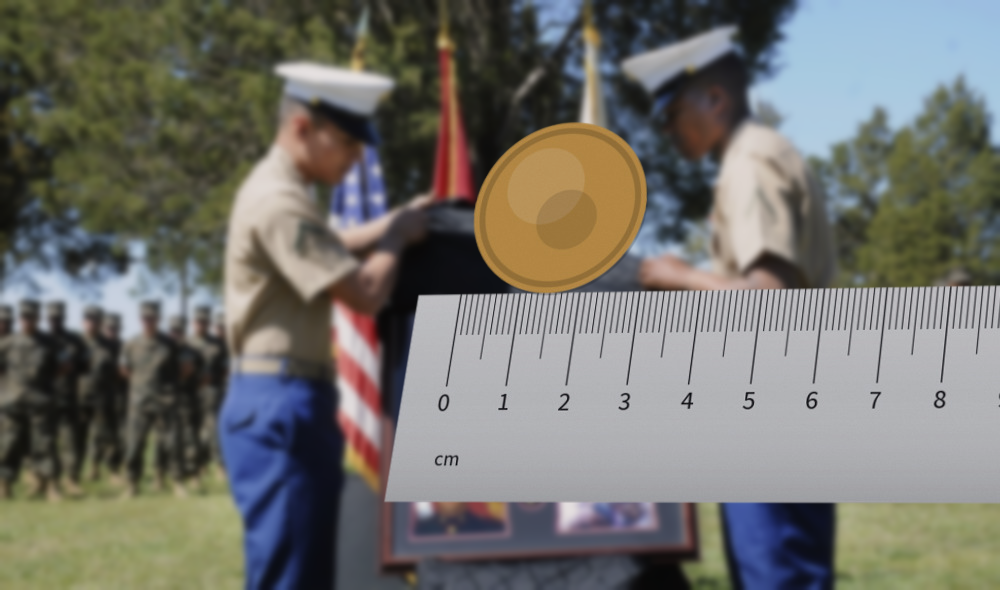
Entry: 2.9 cm
